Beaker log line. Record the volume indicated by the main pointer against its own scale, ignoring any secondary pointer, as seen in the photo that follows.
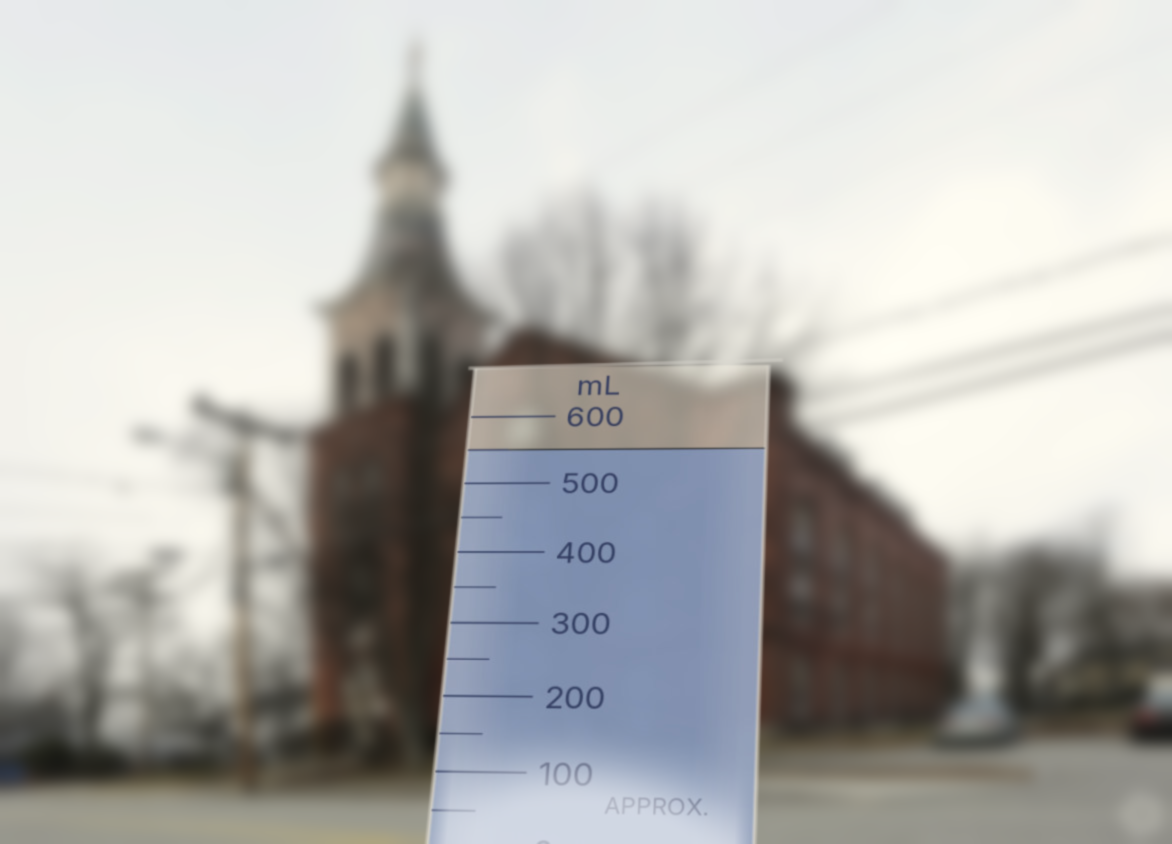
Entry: 550 mL
